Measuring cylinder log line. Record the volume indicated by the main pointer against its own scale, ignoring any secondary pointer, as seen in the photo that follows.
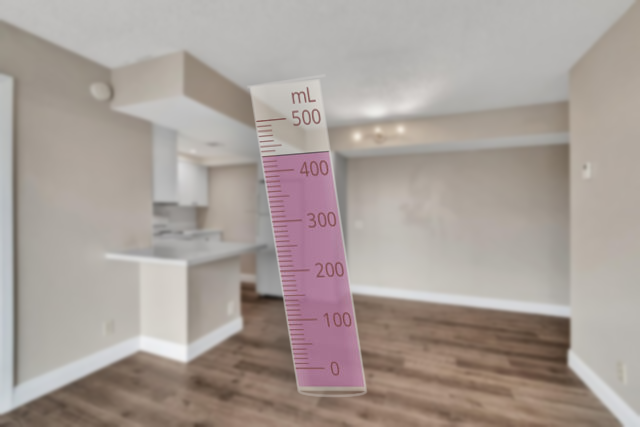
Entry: 430 mL
